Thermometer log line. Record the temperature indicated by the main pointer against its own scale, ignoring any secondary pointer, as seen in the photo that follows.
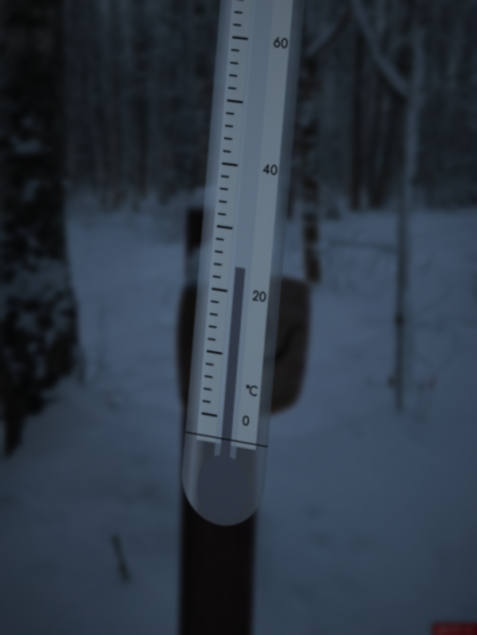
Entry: 24 °C
